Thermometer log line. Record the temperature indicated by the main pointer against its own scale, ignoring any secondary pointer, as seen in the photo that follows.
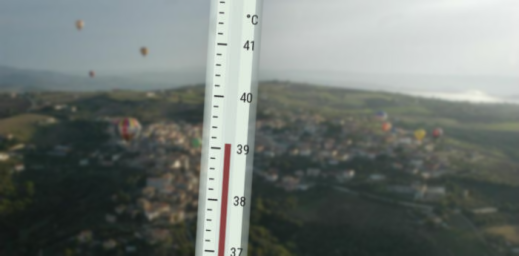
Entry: 39.1 °C
